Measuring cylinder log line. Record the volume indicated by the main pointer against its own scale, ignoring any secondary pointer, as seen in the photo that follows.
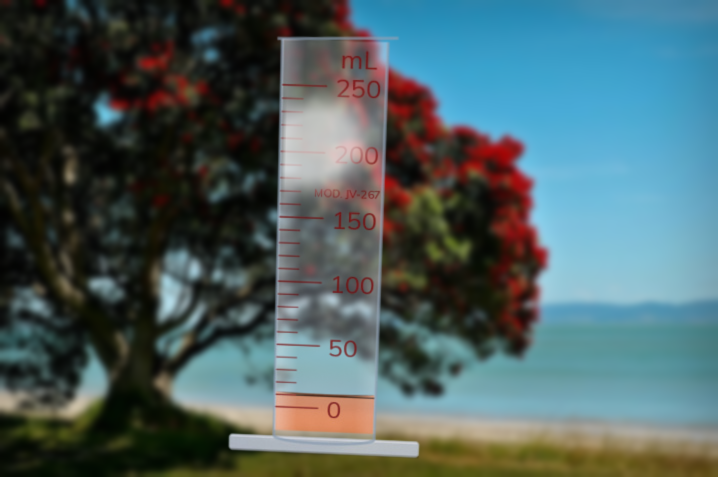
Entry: 10 mL
